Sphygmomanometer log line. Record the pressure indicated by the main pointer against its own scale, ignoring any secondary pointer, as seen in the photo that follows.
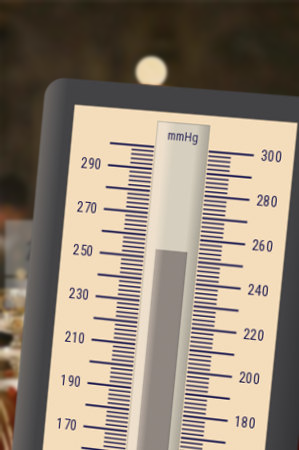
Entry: 254 mmHg
